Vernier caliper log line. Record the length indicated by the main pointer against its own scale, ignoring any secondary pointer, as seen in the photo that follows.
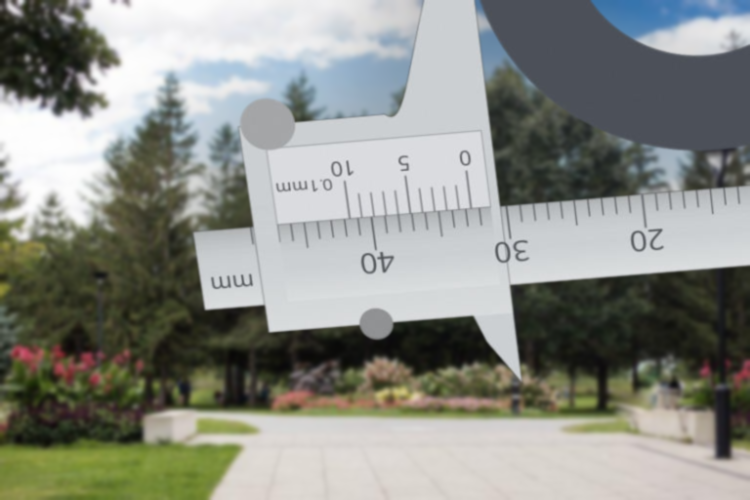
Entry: 32.6 mm
